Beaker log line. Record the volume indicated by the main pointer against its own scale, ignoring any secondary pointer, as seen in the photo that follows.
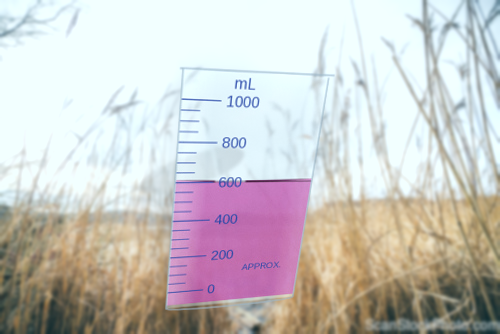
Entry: 600 mL
